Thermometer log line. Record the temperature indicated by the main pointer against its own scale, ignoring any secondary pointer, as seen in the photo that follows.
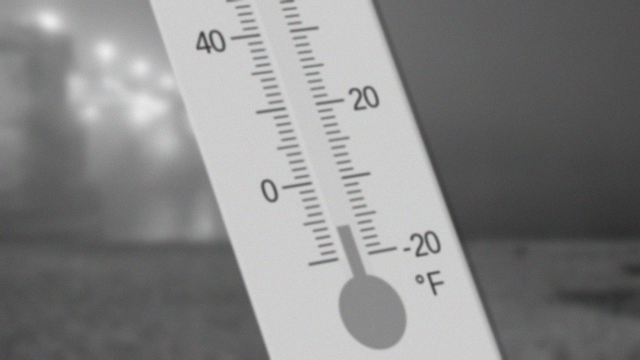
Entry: -12 °F
